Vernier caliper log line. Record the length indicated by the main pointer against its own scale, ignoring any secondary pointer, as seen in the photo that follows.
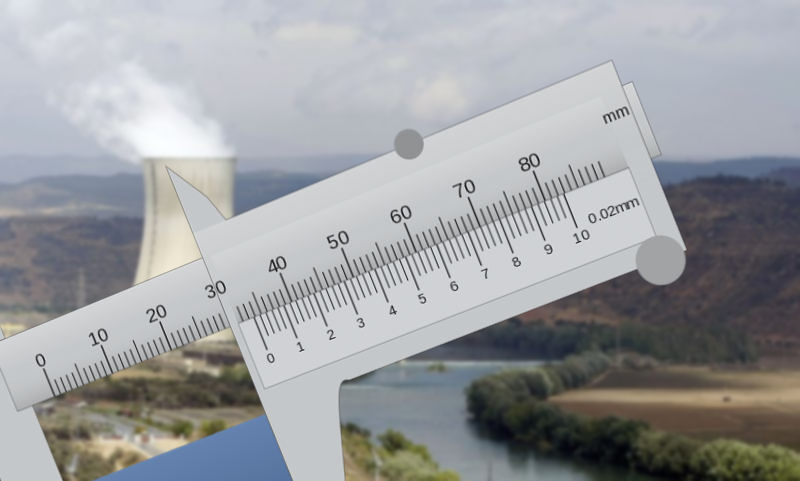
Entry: 33.8 mm
